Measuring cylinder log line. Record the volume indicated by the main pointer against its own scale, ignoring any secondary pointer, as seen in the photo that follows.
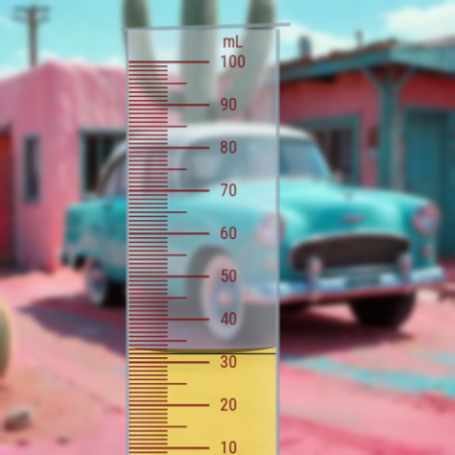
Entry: 32 mL
